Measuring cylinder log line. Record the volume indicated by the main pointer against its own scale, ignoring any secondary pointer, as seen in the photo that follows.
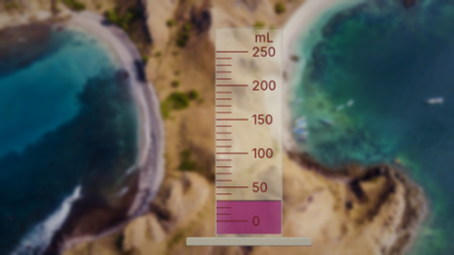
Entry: 30 mL
